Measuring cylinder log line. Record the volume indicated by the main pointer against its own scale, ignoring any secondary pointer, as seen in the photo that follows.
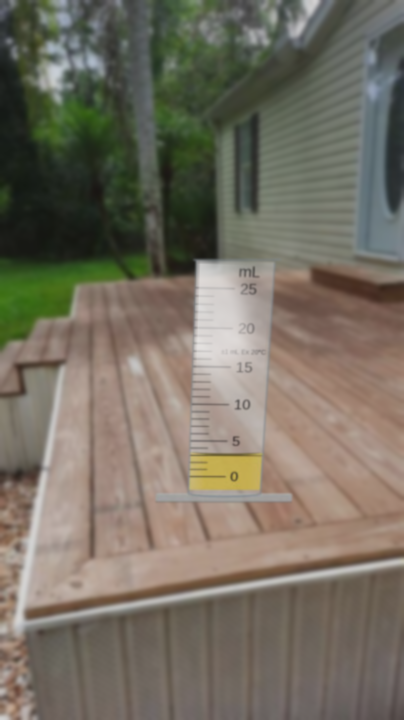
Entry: 3 mL
